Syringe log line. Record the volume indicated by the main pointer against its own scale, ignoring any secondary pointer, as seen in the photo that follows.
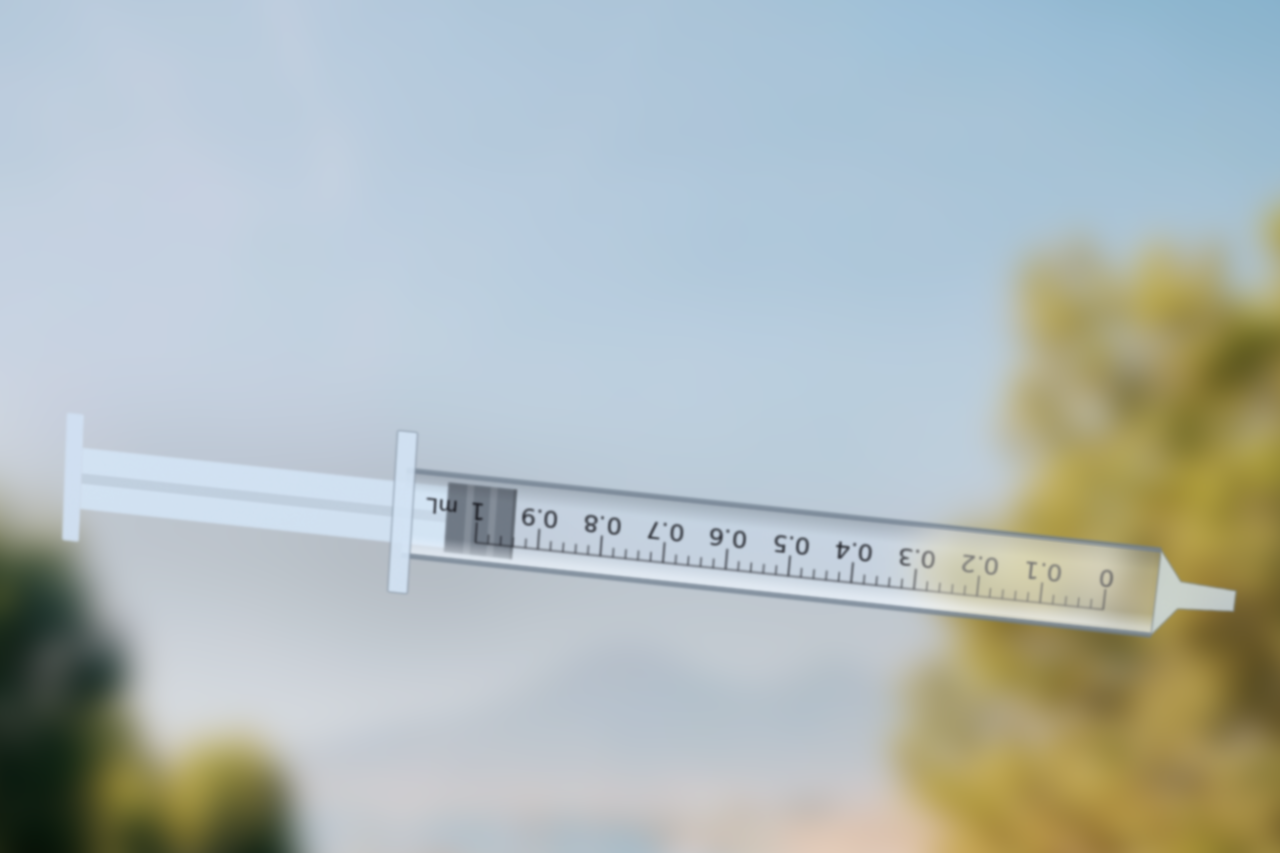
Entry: 0.94 mL
